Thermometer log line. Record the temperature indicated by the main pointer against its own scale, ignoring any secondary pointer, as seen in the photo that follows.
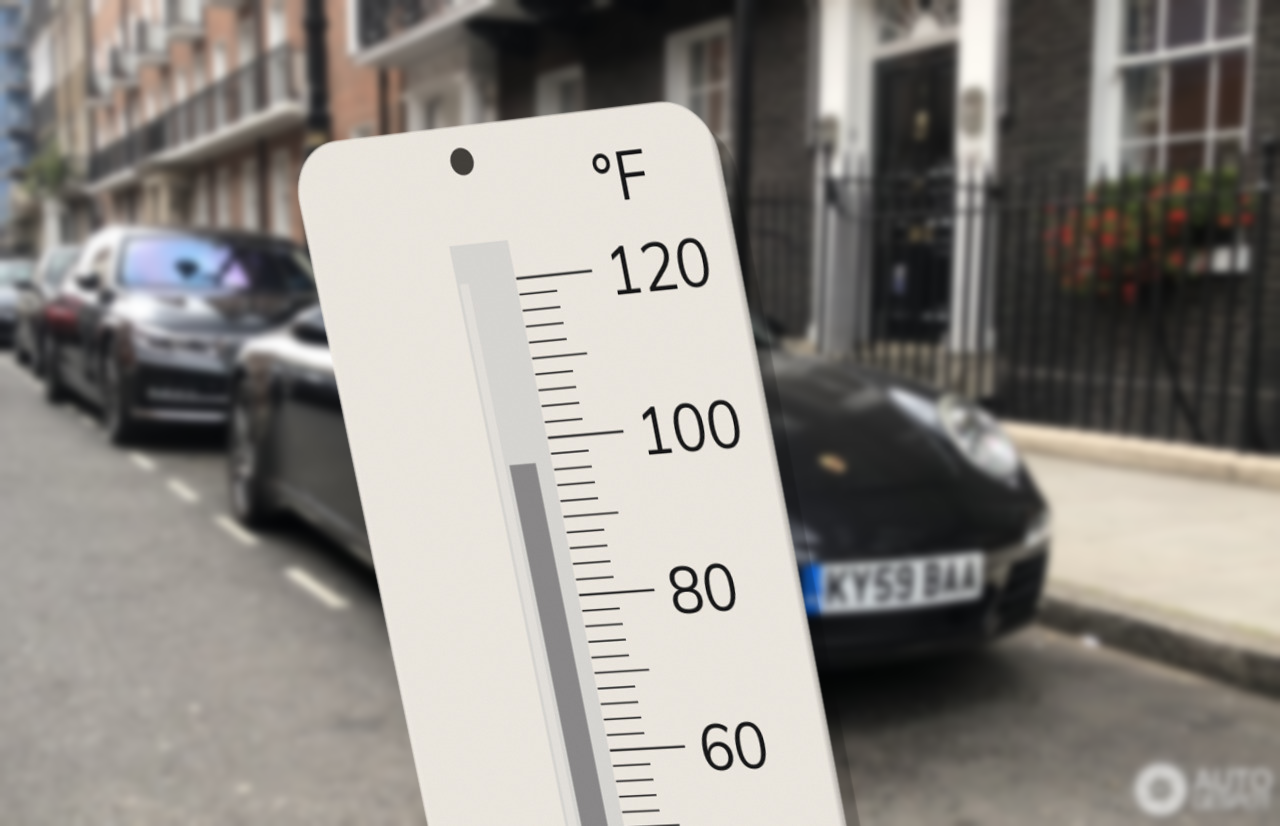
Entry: 97 °F
